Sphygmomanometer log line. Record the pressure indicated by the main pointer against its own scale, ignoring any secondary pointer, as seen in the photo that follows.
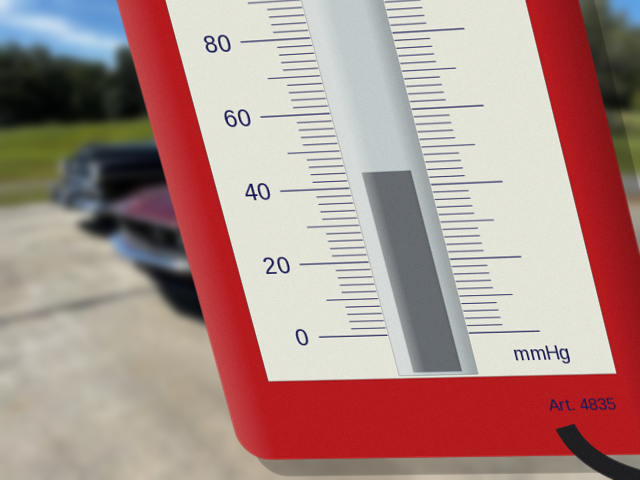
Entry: 44 mmHg
